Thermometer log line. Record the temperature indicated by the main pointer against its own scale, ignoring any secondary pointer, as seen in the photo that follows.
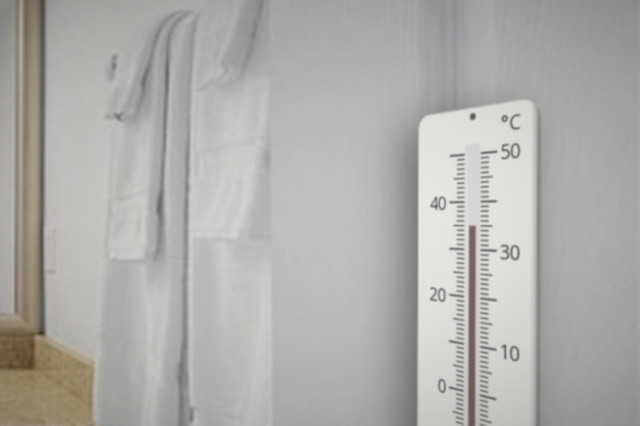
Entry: 35 °C
